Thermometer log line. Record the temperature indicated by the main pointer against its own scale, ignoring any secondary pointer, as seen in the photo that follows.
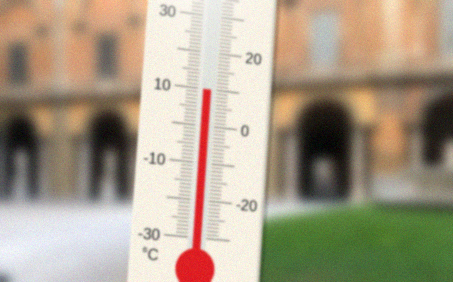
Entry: 10 °C
